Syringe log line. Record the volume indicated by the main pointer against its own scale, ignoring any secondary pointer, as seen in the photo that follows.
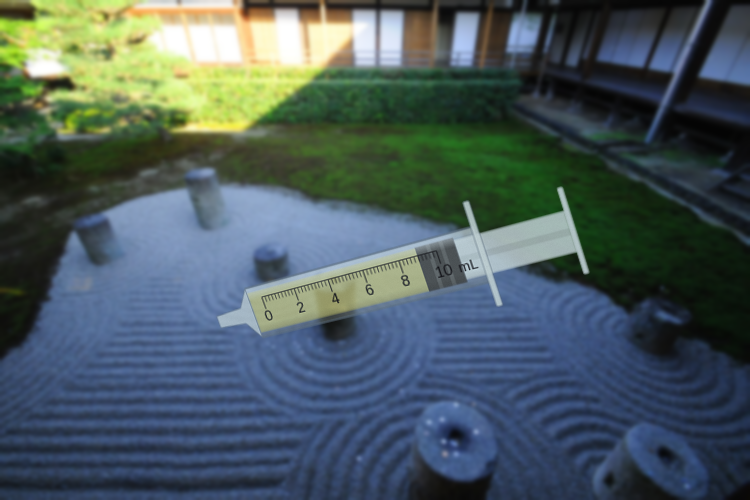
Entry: 9 mL
